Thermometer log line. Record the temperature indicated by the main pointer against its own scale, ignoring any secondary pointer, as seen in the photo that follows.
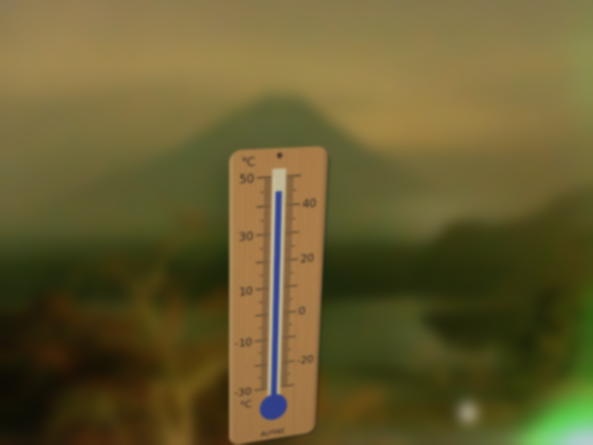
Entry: 45 °C
